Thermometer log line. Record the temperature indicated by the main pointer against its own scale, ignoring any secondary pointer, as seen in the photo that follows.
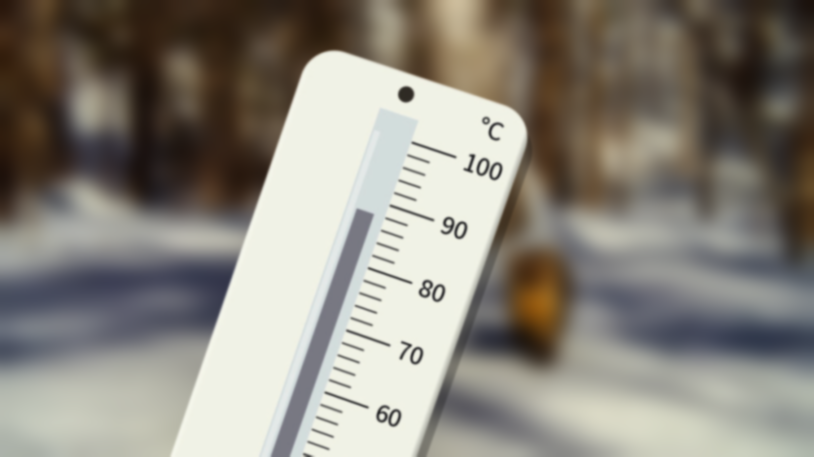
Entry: 88 °C
